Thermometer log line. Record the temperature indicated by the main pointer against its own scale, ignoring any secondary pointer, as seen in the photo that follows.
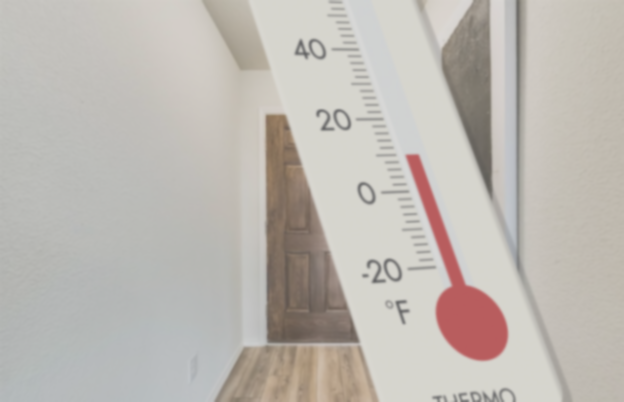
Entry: 10 °F
